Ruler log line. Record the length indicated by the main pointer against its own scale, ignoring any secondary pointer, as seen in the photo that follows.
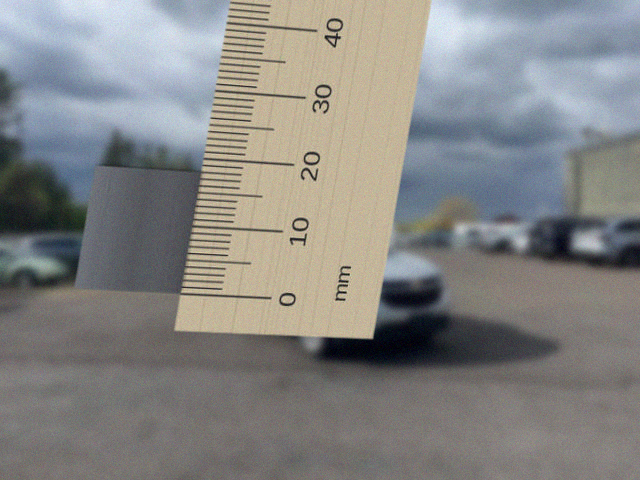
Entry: 18 mm
